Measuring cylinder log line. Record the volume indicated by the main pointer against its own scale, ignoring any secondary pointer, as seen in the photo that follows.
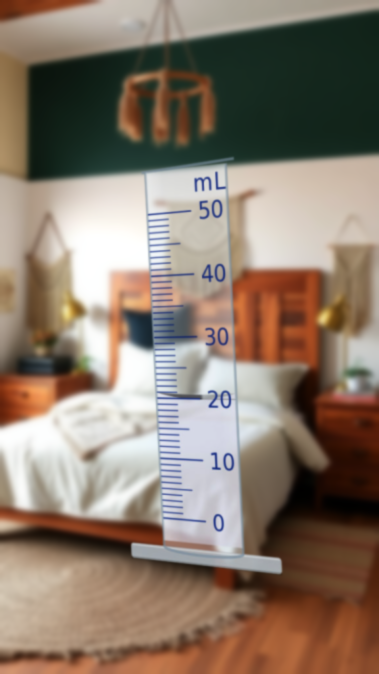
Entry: 20 mL
